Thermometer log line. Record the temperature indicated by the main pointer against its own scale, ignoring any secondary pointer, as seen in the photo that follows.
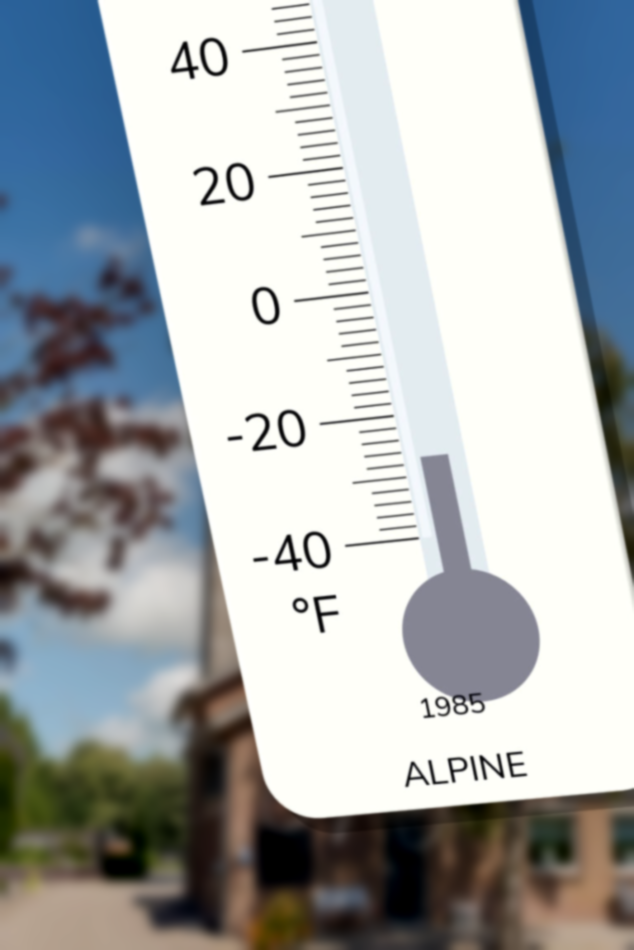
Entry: -27 °F
